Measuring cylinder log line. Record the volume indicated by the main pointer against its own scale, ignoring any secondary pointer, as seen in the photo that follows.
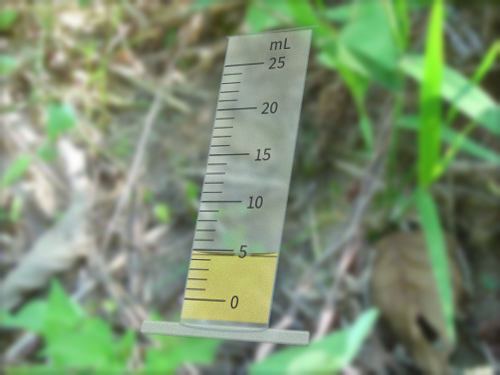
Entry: 4.5 mL
